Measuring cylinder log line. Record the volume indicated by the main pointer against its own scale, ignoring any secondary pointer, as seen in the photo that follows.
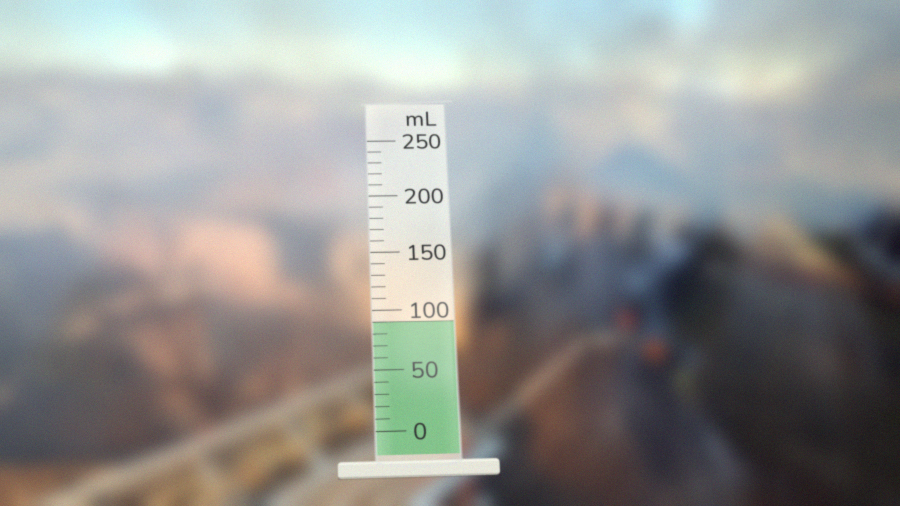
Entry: 90 mL
